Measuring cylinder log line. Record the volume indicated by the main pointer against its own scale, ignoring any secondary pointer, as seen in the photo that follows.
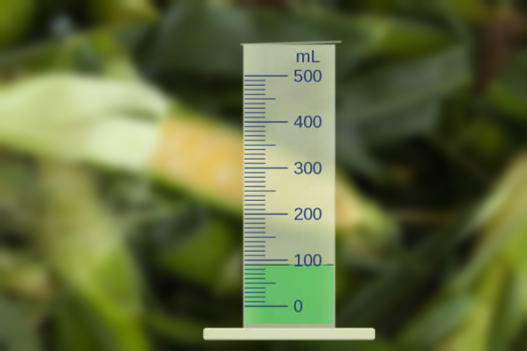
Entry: 90 mL
